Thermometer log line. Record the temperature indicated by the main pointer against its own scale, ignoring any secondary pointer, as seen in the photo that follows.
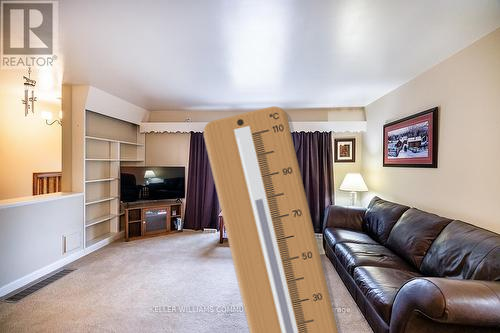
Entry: 80 °C
